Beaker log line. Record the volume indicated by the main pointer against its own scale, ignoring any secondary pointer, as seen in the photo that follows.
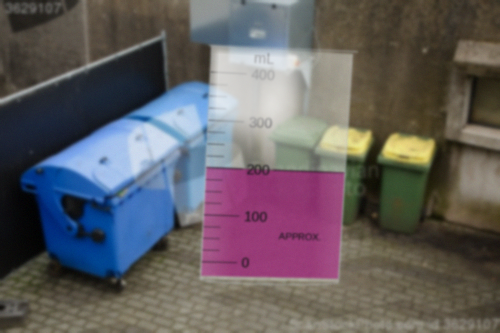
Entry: 200 mL
